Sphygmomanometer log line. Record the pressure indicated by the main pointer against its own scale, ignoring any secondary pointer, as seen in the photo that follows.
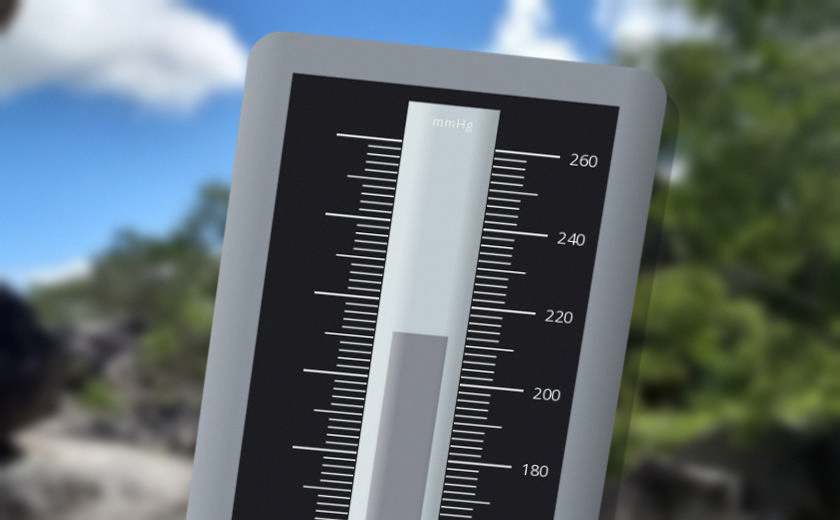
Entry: 212 mmHg
